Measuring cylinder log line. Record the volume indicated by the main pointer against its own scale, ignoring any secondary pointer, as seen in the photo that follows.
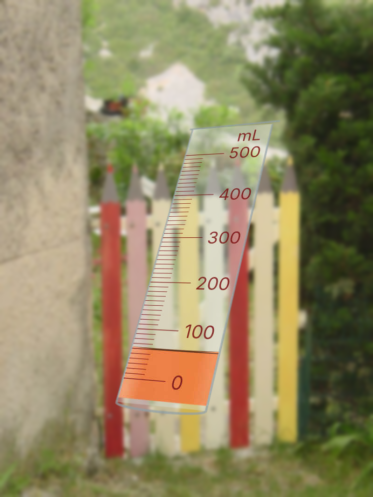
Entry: 60 mL
